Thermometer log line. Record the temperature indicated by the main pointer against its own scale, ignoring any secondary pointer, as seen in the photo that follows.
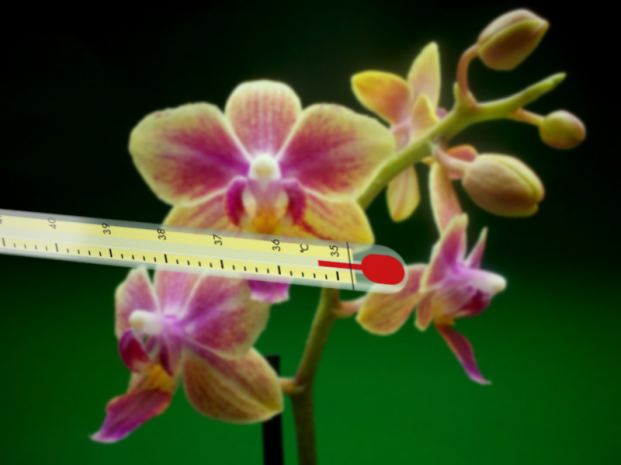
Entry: 35.3 °C
